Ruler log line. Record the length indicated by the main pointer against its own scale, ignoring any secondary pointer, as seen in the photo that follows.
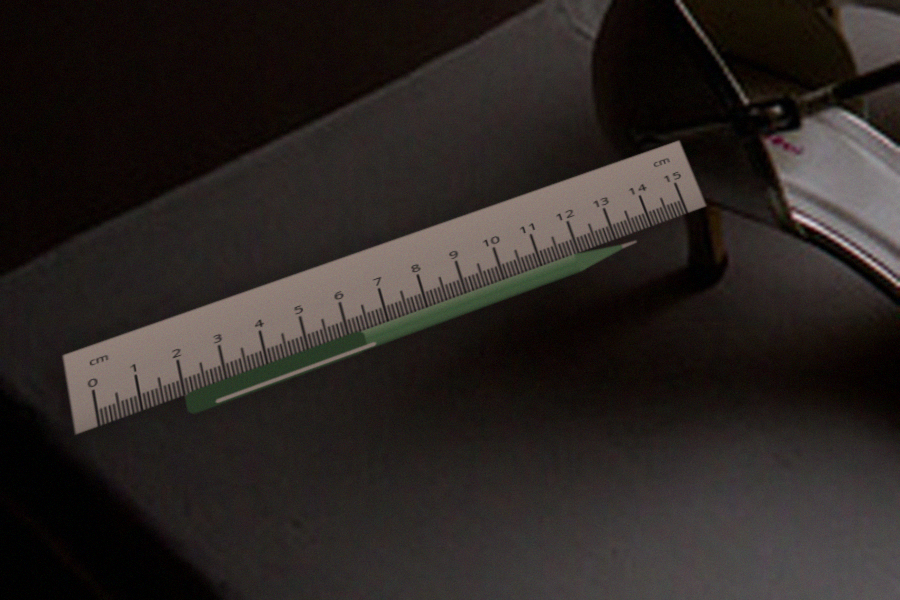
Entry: 11.5 cm
